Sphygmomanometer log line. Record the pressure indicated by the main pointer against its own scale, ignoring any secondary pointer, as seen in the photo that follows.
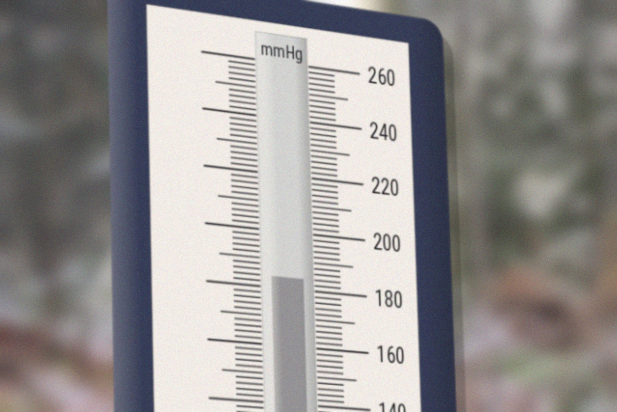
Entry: 184 mmHg
